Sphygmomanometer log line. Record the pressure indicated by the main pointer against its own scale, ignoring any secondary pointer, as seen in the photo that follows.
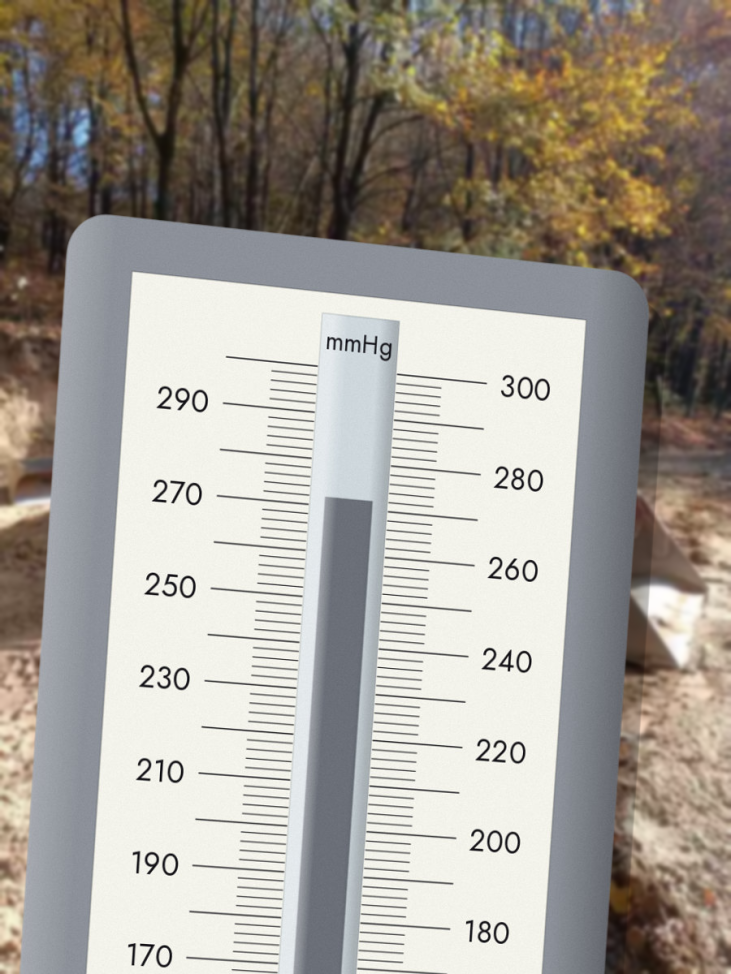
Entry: 272 mmHg
